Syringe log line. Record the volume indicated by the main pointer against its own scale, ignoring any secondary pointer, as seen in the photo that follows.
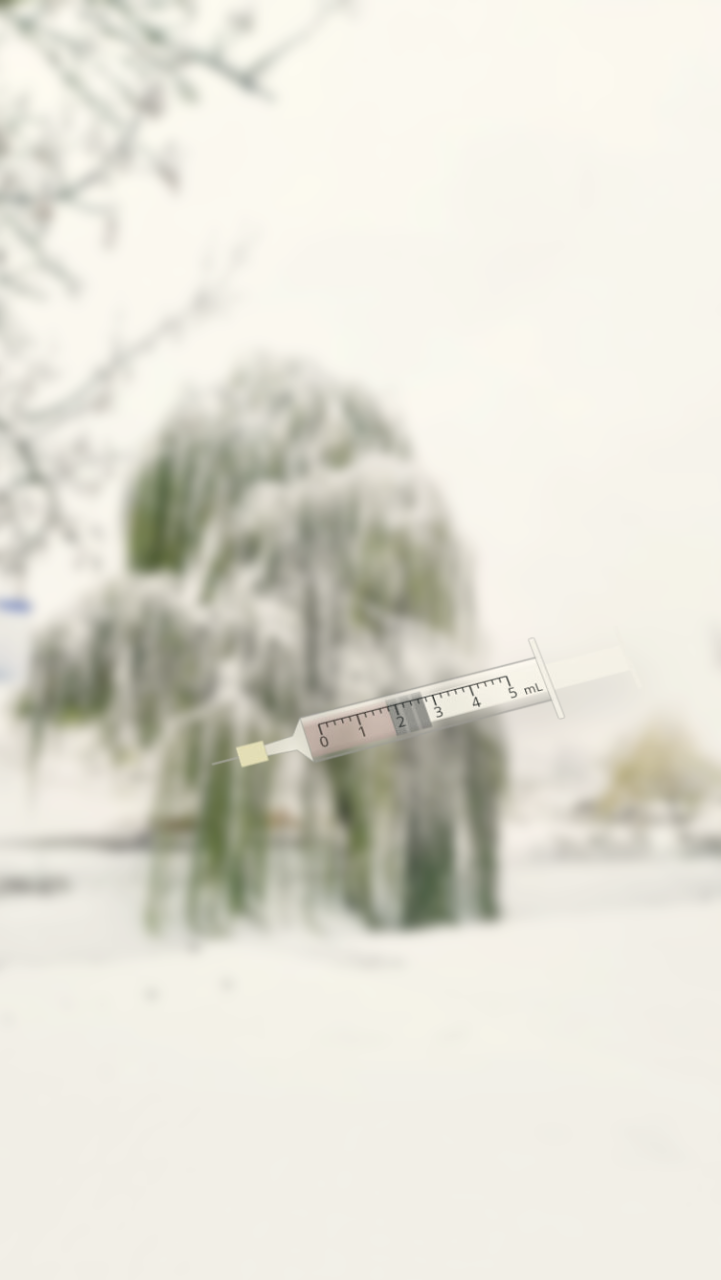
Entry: 1.8 mL
